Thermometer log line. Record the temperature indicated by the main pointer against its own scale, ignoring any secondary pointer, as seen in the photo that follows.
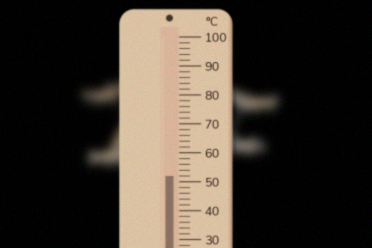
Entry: 52 °C
